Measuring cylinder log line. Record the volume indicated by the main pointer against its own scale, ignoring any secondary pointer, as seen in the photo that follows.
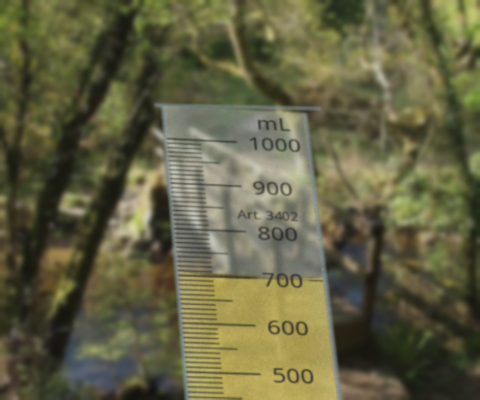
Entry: 700 mL
